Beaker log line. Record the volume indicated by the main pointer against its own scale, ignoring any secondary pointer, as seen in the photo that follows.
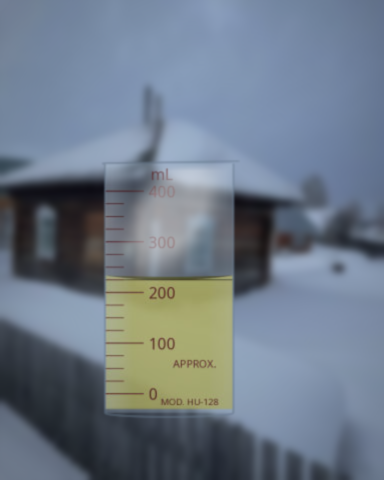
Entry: 225 mL
